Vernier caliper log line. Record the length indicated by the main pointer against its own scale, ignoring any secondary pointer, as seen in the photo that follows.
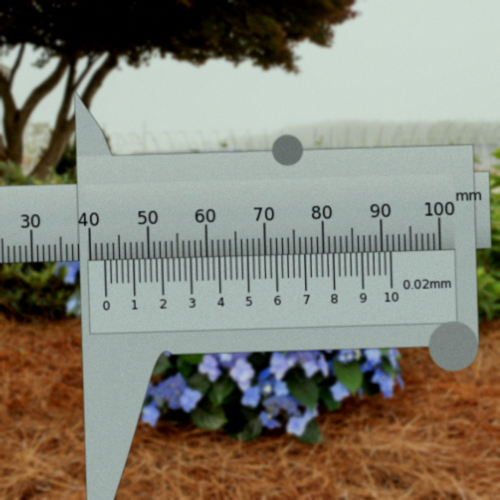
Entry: 42.5 mm
